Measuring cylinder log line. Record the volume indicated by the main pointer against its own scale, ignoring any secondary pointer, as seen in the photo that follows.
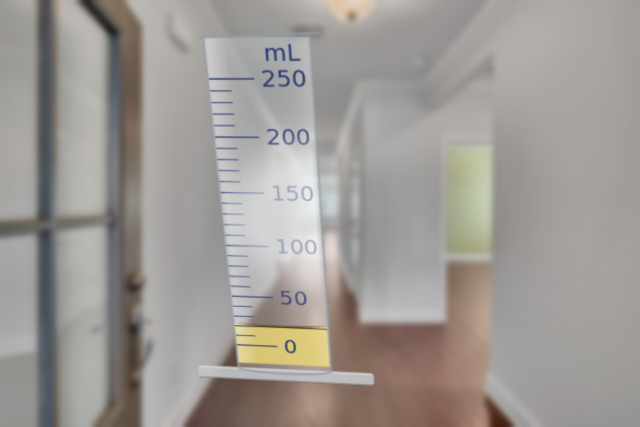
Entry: 20 mL
